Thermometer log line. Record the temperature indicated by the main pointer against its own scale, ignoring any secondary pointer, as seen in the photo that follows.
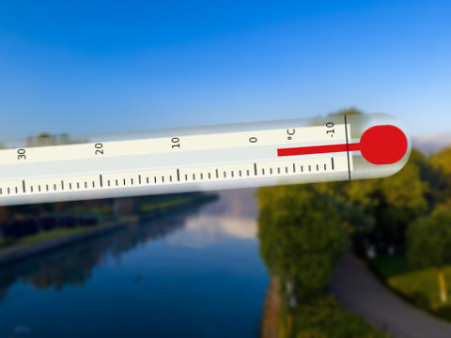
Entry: -3 °C
